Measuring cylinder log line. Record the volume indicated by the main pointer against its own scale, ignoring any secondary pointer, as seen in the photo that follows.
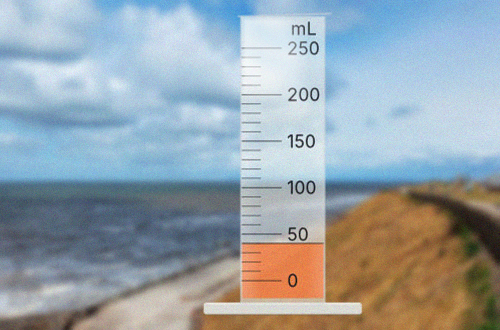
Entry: 40 mL
